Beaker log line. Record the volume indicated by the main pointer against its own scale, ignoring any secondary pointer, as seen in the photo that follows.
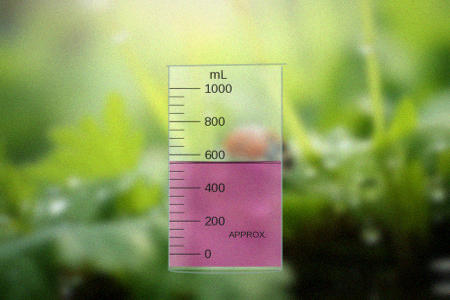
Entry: 550 mL
